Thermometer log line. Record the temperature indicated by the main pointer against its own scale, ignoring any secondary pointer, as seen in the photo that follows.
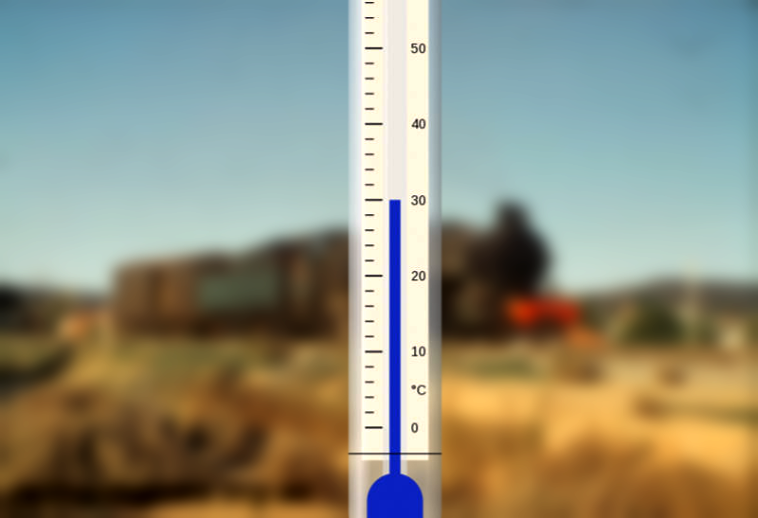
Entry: 30 °C
